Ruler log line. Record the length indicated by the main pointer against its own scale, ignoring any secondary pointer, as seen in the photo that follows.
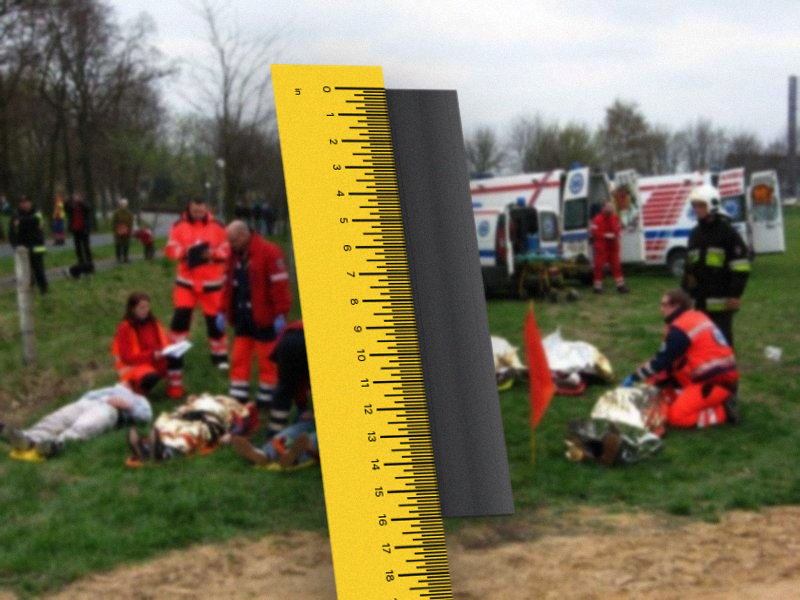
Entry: 16 in
